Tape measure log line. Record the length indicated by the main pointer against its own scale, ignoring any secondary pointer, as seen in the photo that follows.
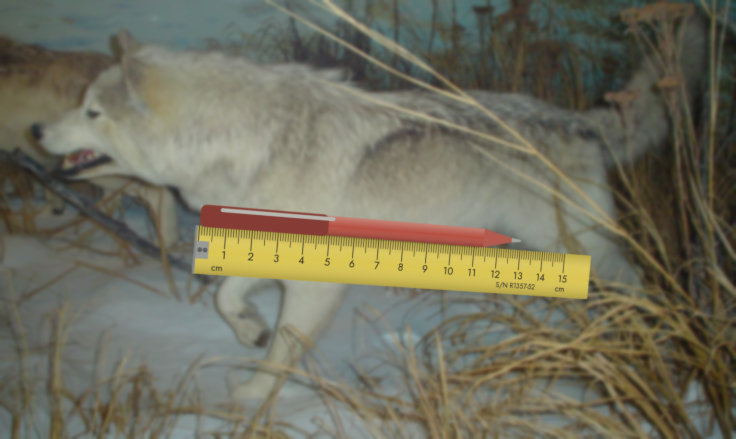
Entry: 13 cm
